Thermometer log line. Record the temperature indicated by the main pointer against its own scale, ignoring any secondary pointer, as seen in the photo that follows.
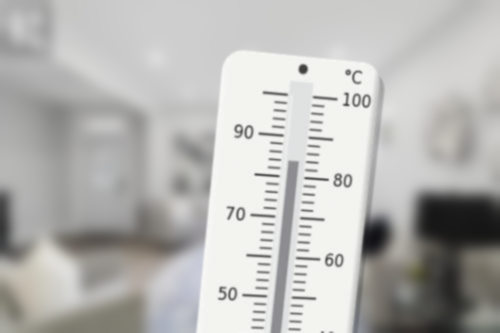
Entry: 84 °C
